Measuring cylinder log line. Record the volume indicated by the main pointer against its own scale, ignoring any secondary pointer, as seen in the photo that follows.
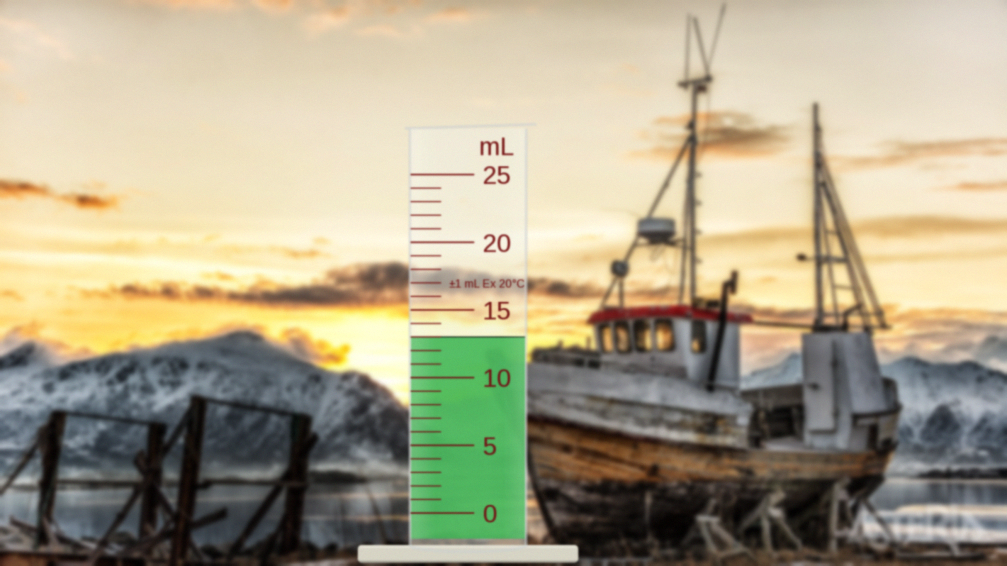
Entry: 13 mL
